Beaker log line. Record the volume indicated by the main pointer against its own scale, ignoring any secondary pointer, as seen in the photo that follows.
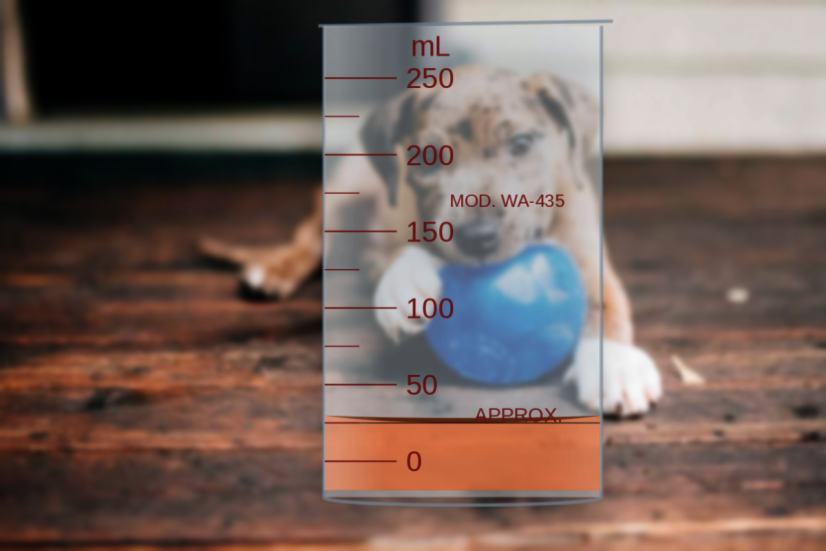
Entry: 25 mL
